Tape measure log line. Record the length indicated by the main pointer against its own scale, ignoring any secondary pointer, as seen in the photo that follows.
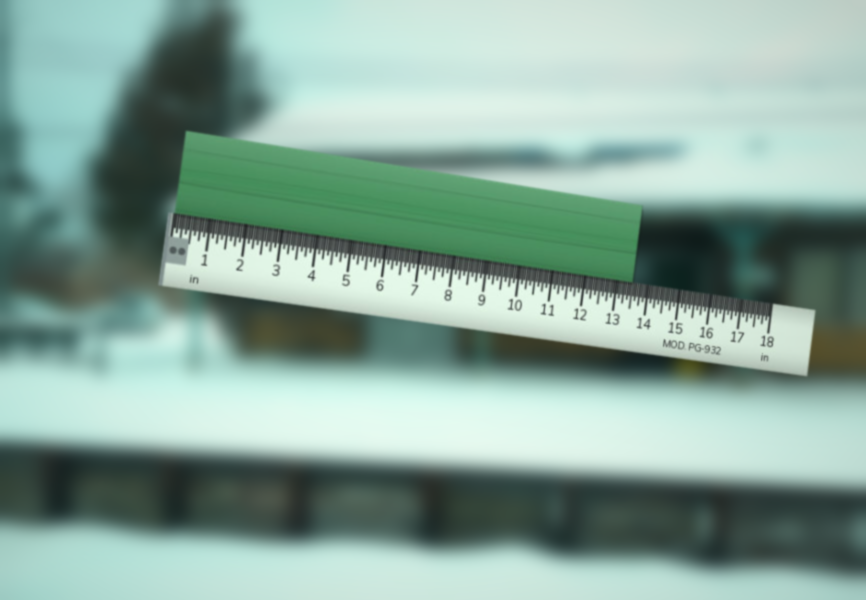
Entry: 13.5 in
